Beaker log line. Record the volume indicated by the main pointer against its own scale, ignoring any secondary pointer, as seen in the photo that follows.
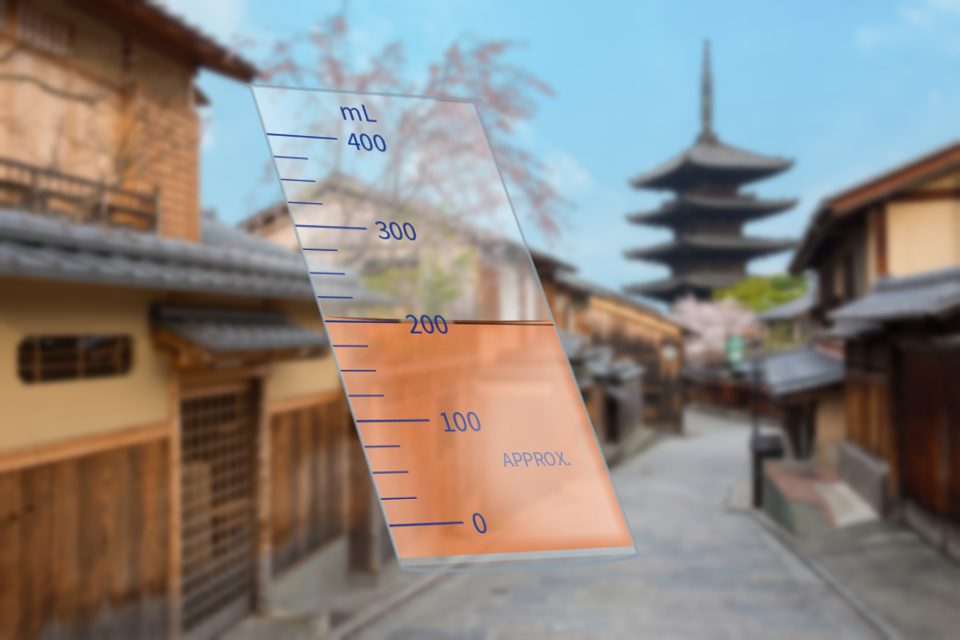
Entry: 200 mL
